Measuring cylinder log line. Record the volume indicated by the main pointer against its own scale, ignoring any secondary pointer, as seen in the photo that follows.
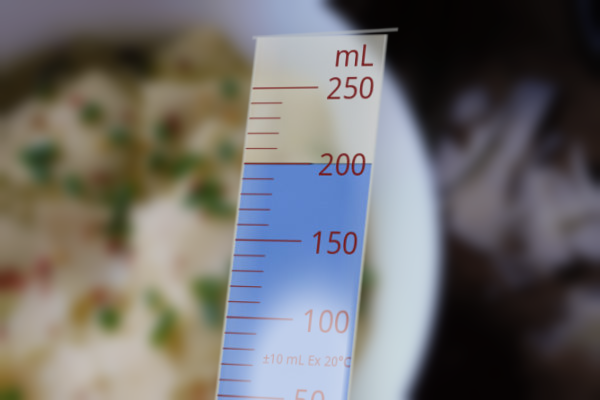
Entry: 200 mL
